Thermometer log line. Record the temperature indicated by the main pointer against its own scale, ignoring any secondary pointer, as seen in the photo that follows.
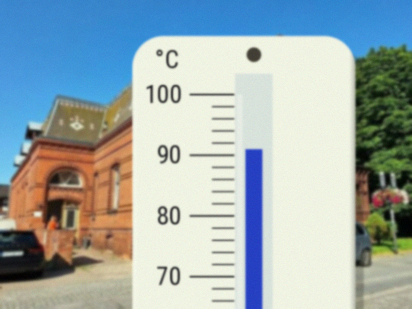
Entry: 91 °C
